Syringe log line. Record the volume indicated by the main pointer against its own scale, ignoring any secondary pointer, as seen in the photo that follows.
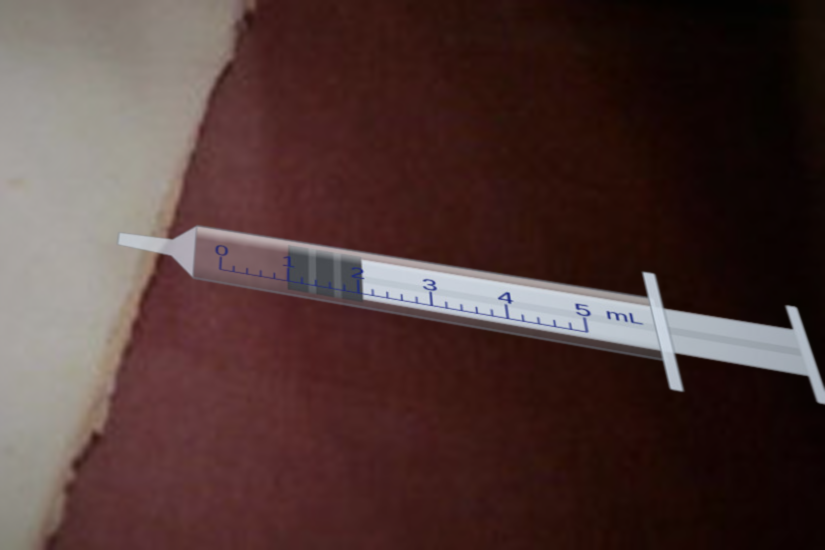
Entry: 1 mL
